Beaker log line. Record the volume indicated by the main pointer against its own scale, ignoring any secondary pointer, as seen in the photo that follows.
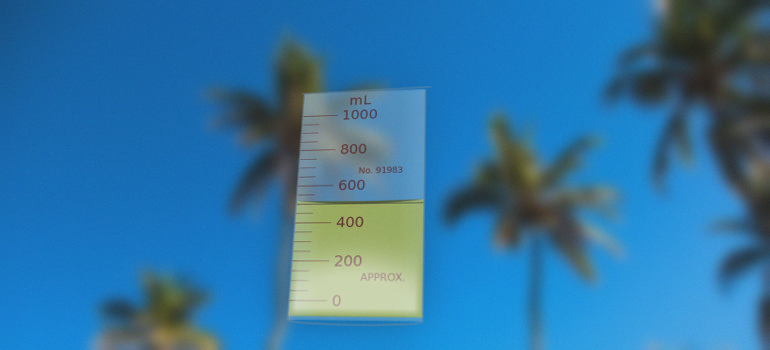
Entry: 500 mL
